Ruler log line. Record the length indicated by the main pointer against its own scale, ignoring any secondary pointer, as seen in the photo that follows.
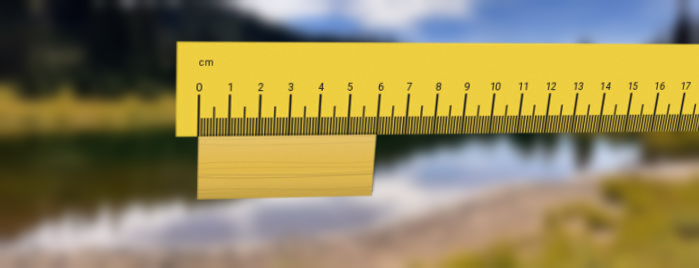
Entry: 6 cm
